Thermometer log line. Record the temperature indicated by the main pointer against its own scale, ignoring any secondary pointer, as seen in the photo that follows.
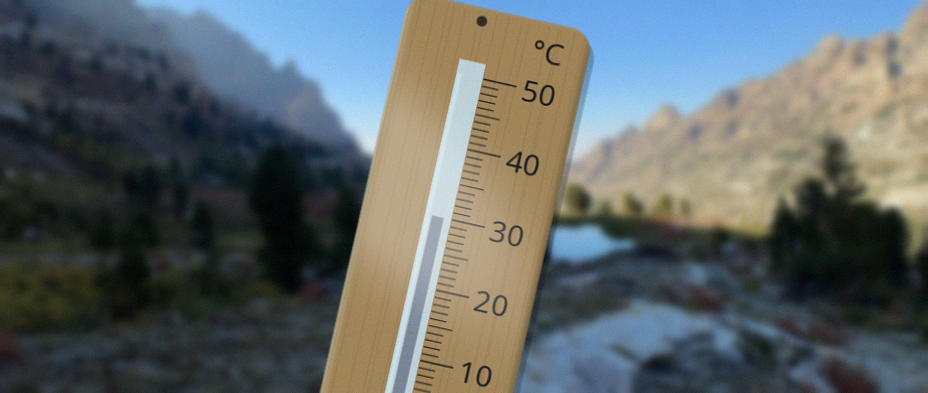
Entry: 30 °C
